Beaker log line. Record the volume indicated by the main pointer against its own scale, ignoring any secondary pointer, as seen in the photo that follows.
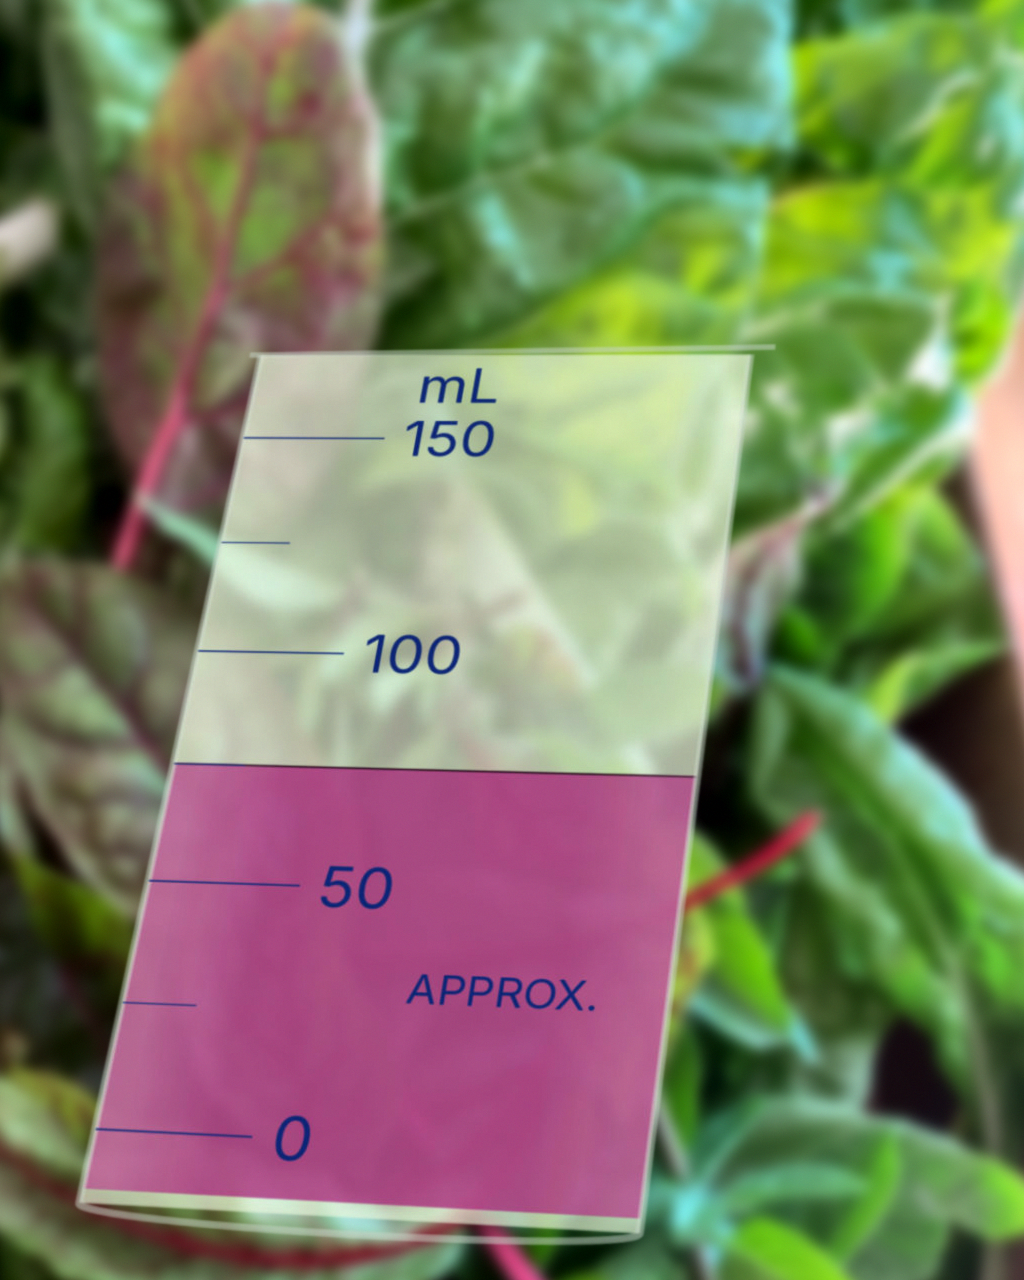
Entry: 75 mL
